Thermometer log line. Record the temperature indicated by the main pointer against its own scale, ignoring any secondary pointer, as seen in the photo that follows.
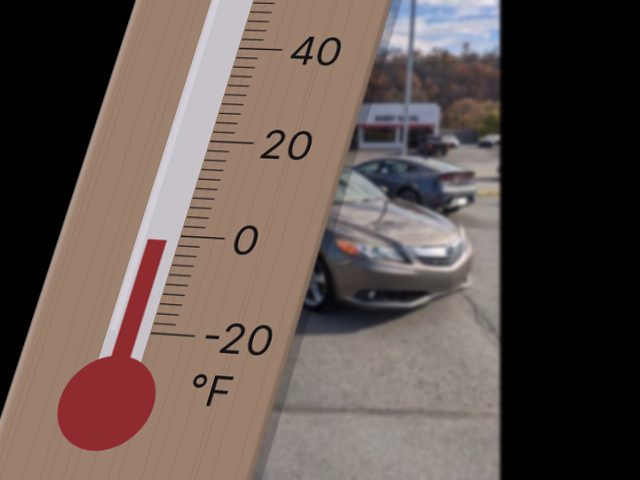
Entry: -1 °F
